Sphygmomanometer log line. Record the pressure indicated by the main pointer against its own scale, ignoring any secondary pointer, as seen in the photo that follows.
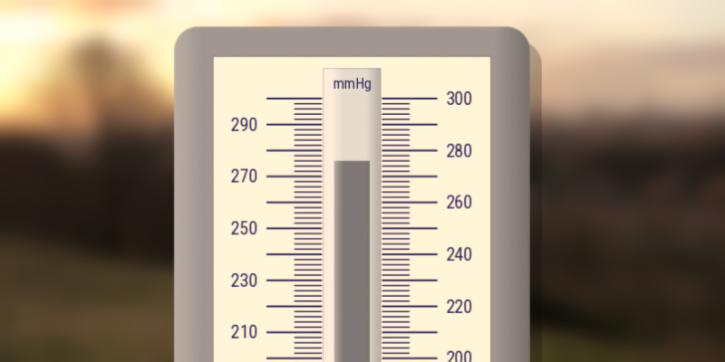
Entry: 276 mmHg
